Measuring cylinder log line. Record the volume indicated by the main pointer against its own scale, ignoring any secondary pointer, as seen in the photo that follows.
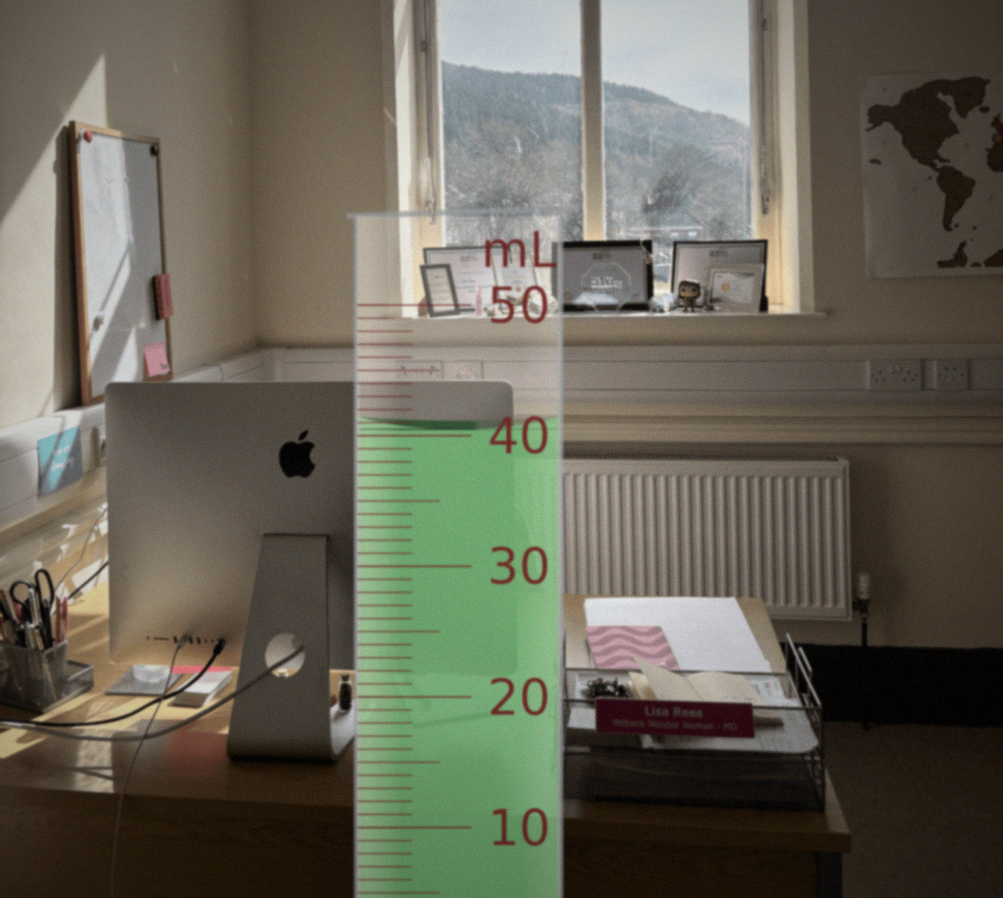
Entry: 40.5 mL
